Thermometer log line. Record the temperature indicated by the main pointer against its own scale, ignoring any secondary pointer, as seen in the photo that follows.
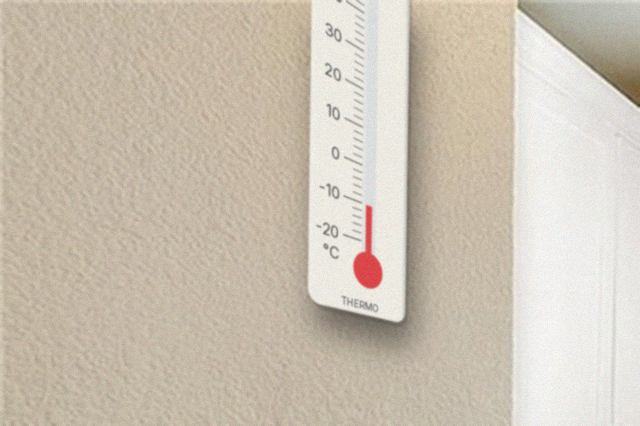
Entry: -10 °C
